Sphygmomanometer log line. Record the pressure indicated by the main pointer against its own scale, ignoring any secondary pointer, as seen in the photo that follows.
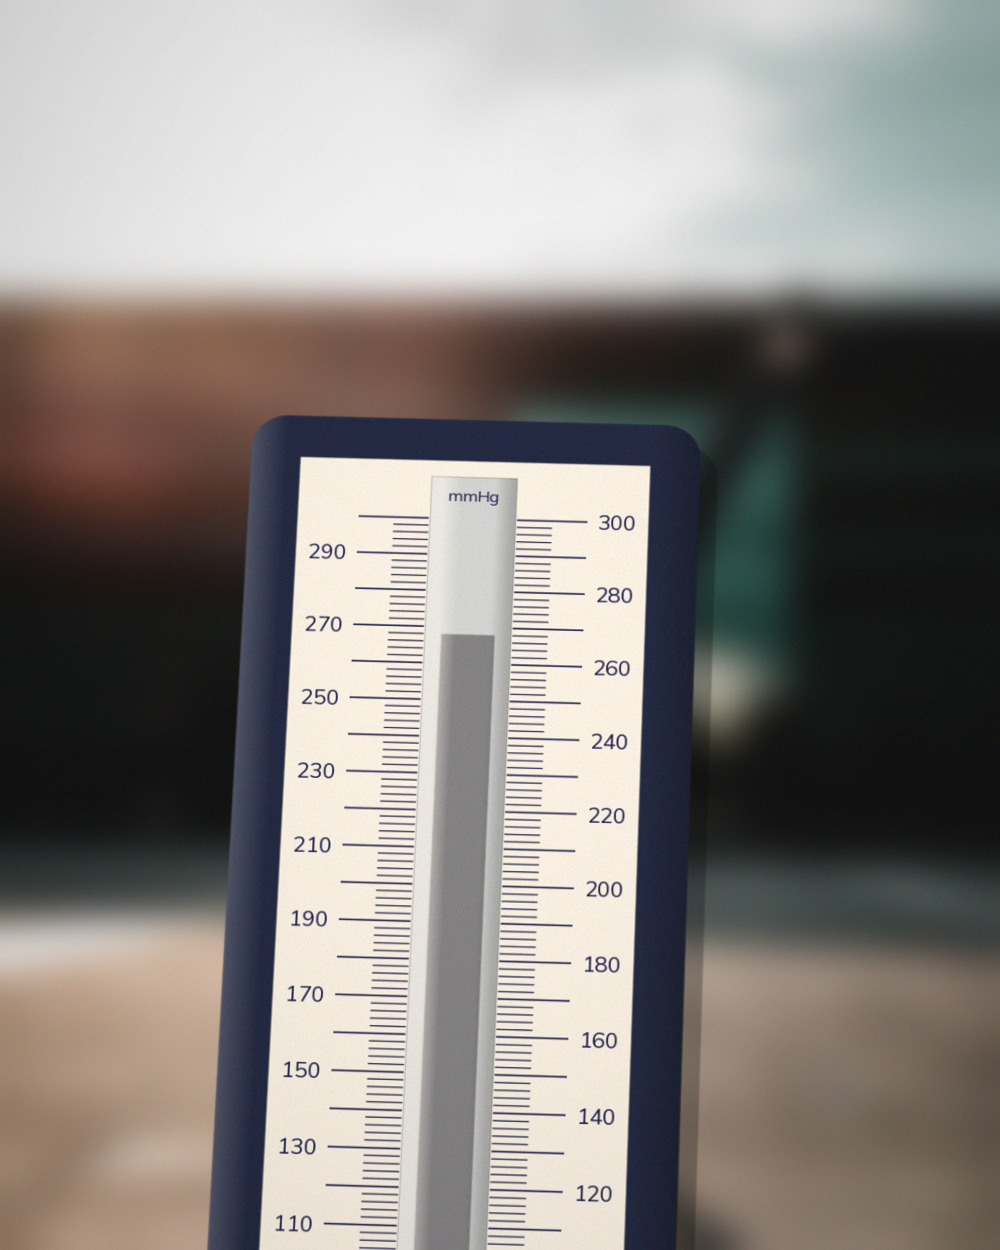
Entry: 268 mmHg
